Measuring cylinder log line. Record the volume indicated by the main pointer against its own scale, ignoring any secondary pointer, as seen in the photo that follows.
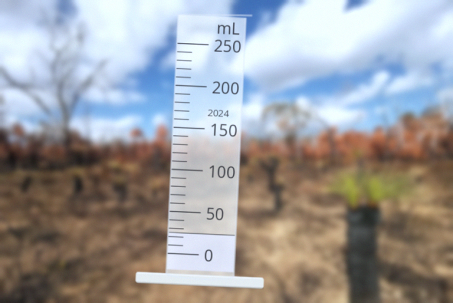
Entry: 25 mL
